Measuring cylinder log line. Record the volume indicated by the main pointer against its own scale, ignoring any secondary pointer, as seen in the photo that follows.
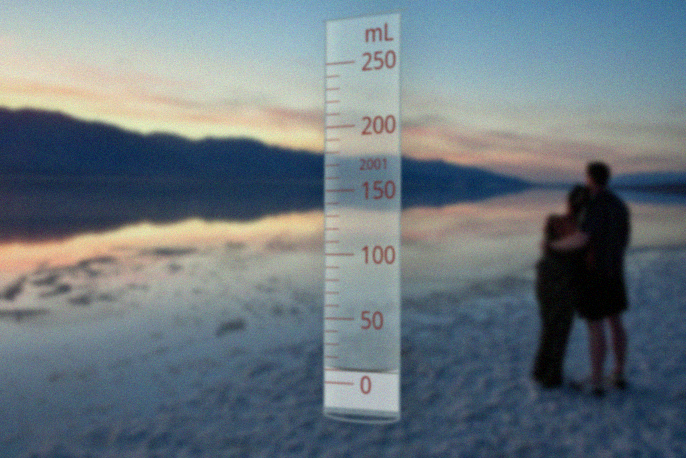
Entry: 10 mL
